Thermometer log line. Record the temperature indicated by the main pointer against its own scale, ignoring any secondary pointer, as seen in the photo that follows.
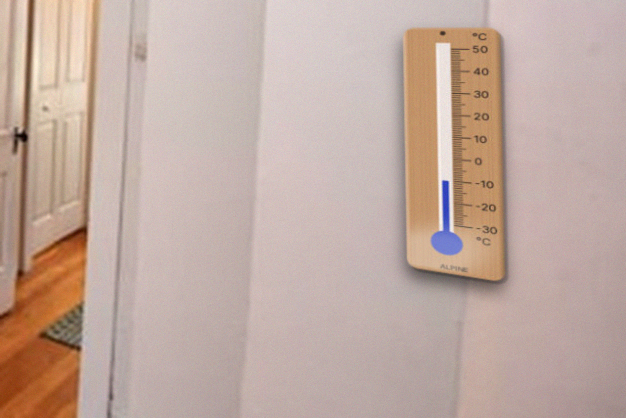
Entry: -10 °C
